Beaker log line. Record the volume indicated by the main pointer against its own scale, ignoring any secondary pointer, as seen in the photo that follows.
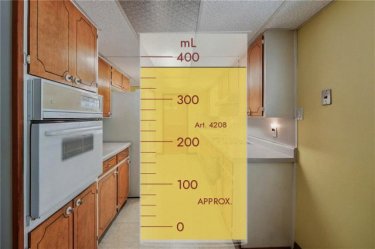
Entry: 375 mL
